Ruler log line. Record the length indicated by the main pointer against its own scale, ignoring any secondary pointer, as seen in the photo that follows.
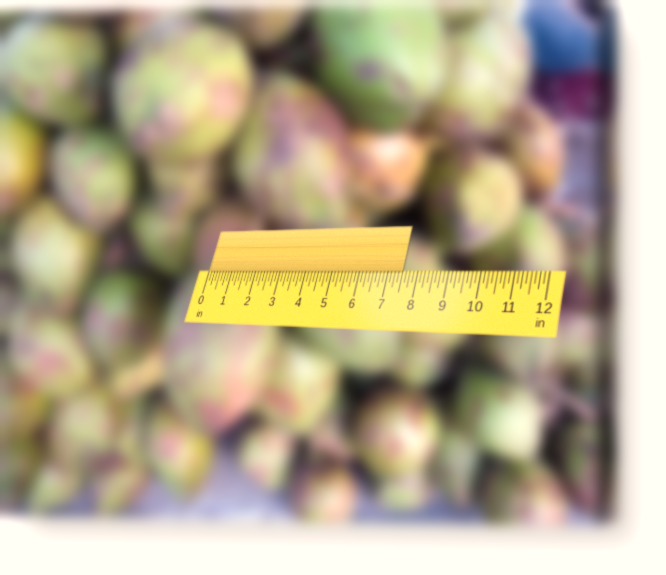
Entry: 7.5 in
